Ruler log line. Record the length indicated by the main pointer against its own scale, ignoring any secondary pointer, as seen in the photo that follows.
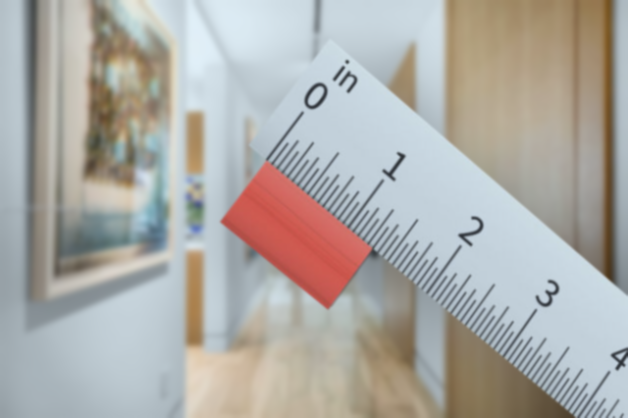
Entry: 1.3125 in
